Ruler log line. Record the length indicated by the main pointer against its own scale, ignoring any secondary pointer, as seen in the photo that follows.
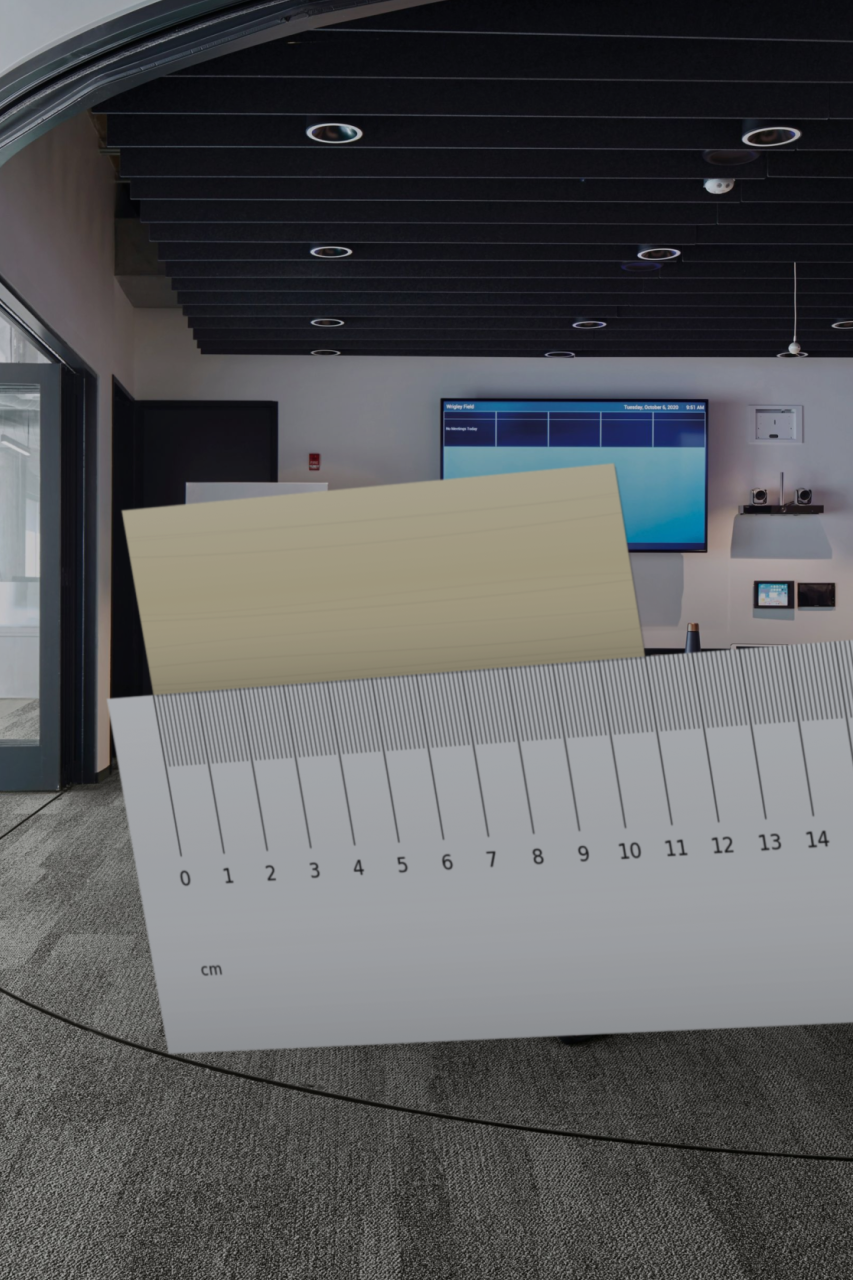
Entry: 11 cm
